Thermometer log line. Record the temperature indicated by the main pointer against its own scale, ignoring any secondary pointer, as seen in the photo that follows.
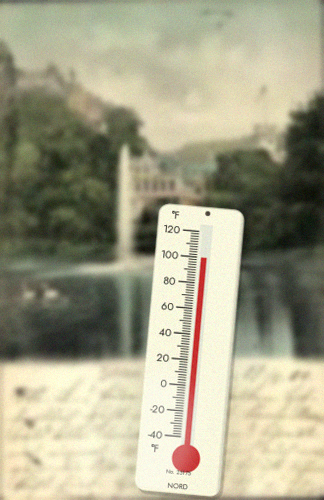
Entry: 100 °F
